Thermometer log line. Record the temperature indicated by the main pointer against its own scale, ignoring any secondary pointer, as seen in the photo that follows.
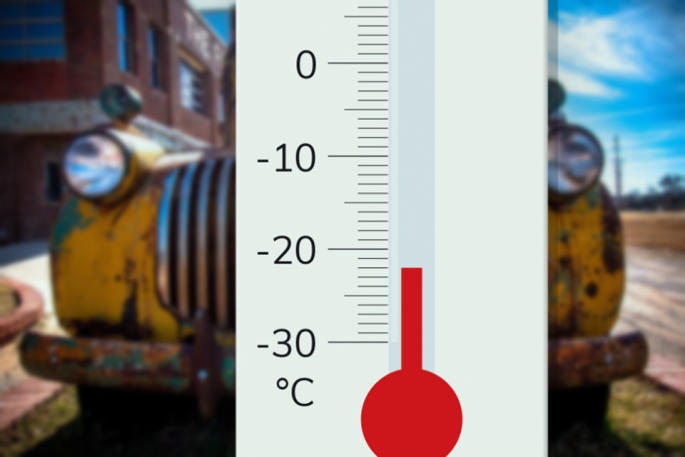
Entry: -22 °C
